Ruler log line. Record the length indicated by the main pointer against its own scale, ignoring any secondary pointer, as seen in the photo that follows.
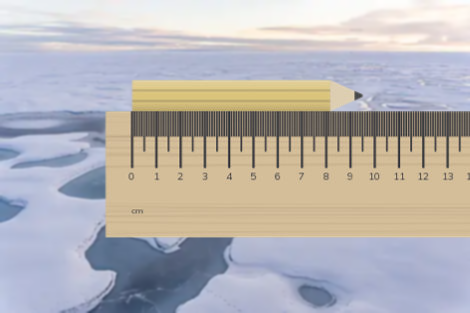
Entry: 9.5 cm
